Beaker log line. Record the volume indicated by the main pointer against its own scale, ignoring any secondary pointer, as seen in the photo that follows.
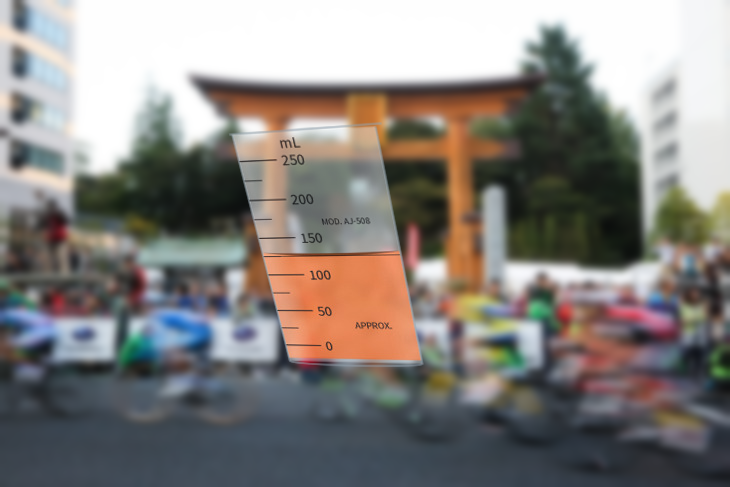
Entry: 125 mL
